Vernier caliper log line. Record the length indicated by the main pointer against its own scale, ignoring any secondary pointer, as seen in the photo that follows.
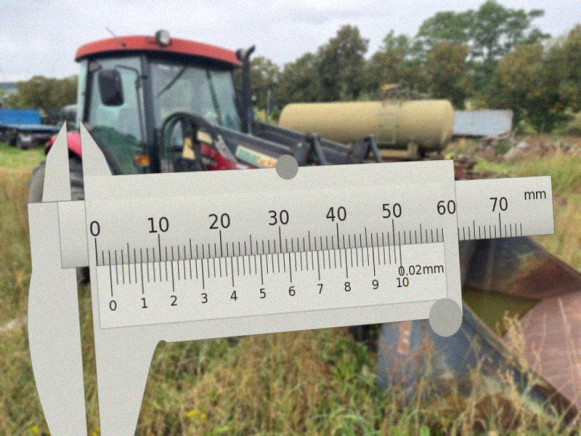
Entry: 2.0 mm
